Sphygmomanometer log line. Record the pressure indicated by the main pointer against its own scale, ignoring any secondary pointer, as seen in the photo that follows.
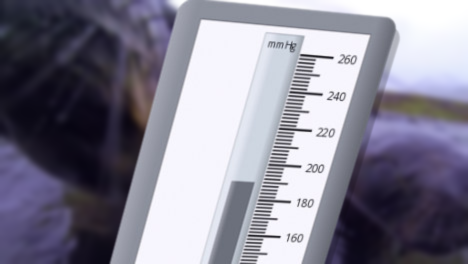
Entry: 190 mmHg
